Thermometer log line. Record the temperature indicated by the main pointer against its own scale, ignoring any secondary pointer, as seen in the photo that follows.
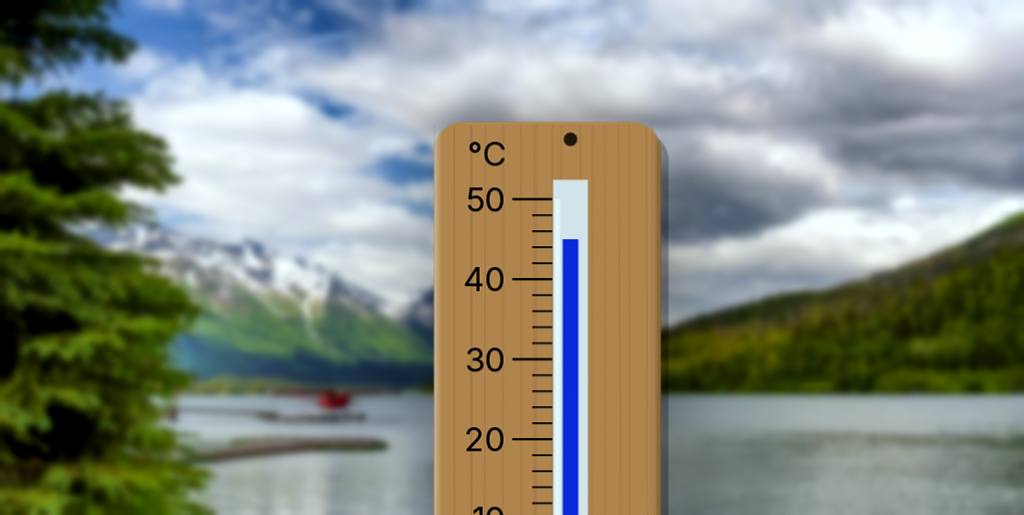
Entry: 45 °C
